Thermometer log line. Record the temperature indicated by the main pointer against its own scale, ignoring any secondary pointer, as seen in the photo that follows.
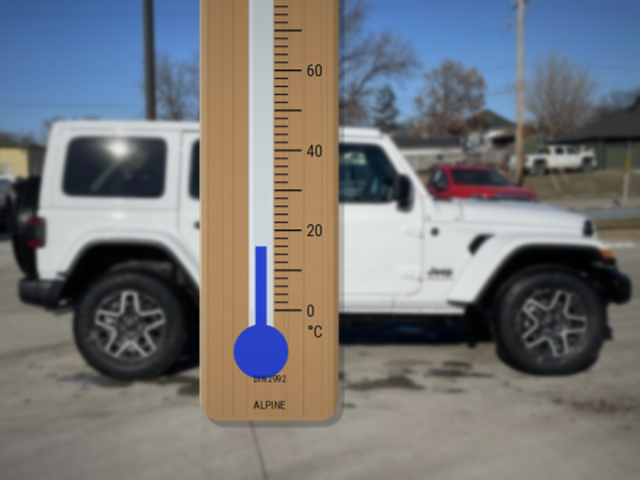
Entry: 16 °C
